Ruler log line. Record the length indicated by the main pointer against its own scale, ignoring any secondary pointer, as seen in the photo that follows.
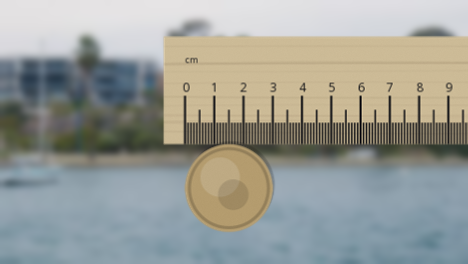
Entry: 3 cm
